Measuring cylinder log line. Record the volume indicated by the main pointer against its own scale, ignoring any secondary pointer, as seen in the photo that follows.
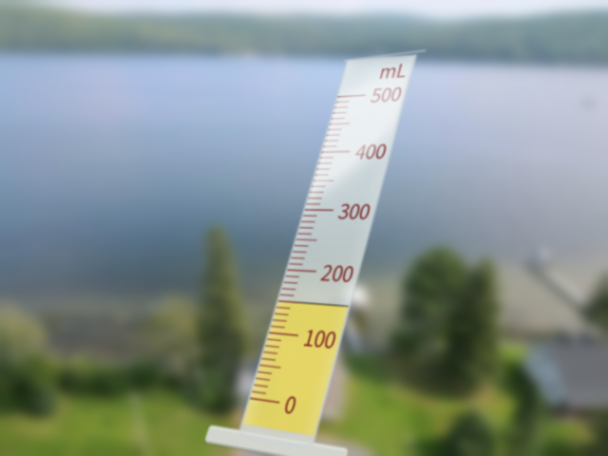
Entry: 150 mL
